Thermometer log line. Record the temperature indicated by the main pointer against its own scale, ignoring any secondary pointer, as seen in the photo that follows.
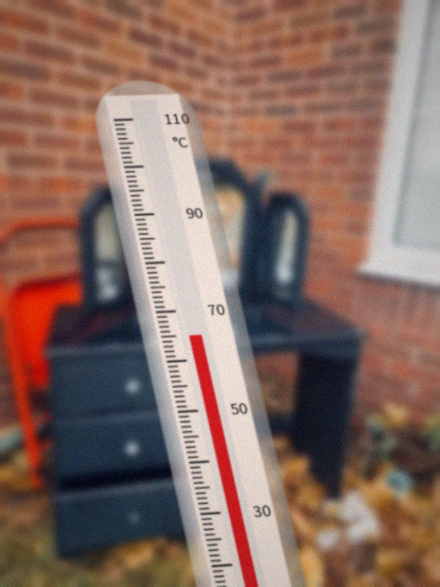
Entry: 65 °C
